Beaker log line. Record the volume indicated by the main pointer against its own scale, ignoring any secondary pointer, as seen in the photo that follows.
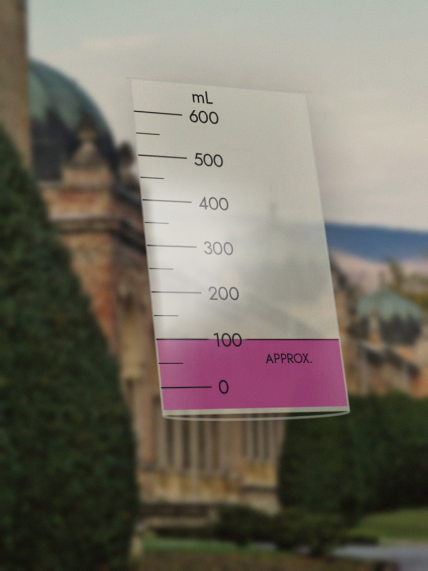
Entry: 100 mL
